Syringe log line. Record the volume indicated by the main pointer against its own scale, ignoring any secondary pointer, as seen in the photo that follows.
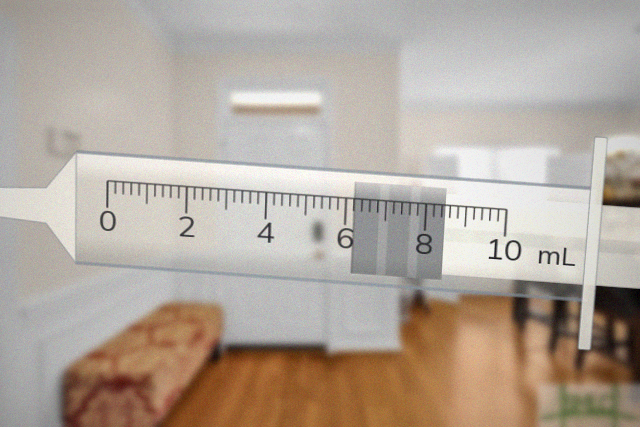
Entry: 6.2 mL
